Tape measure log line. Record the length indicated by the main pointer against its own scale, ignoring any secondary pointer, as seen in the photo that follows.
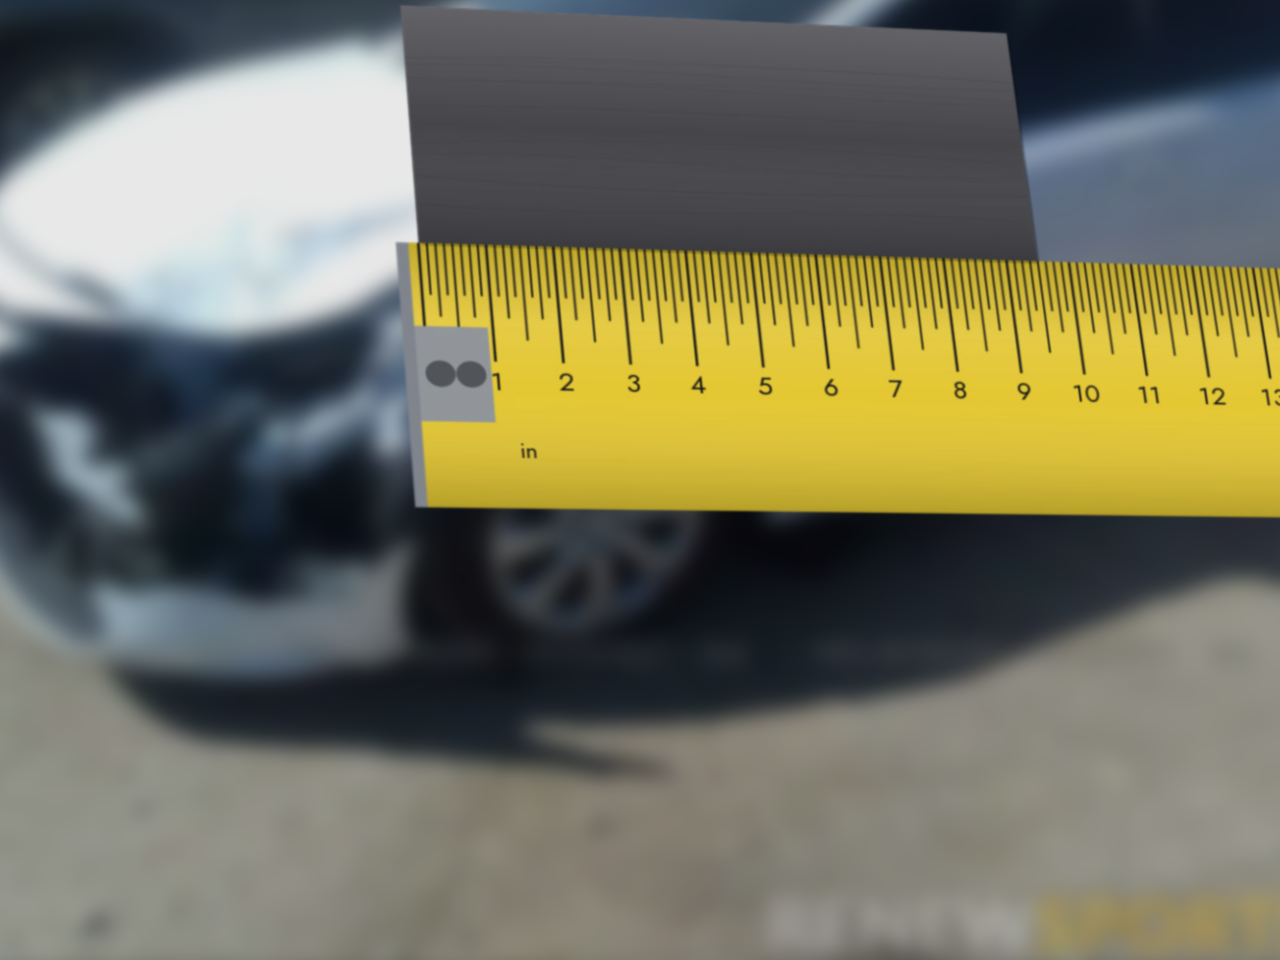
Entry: 9.5 in
